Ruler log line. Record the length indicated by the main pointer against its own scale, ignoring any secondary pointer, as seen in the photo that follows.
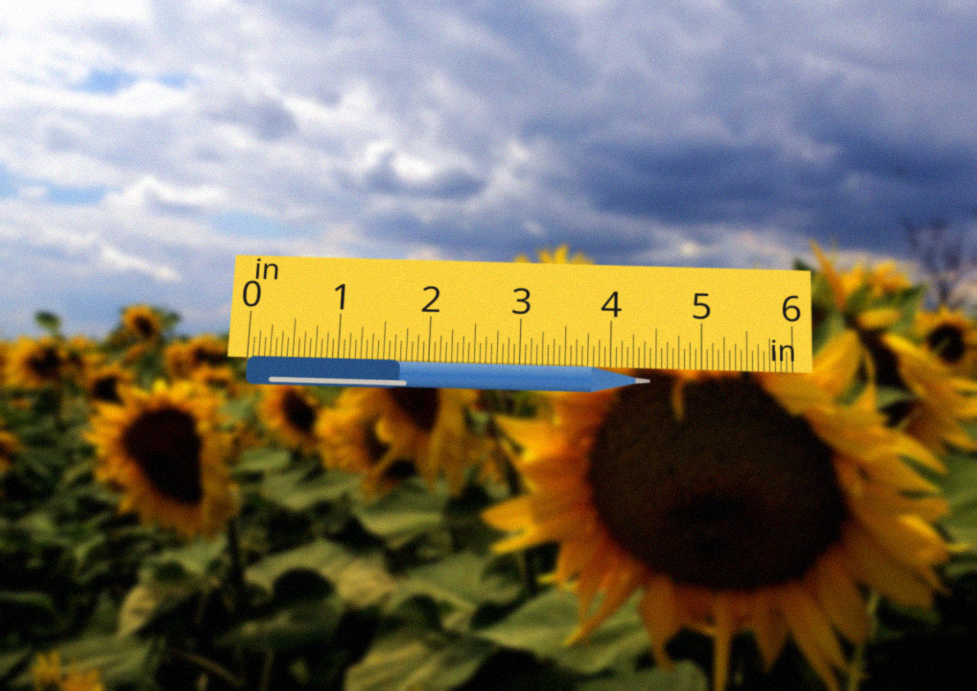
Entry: 4.4375 in
